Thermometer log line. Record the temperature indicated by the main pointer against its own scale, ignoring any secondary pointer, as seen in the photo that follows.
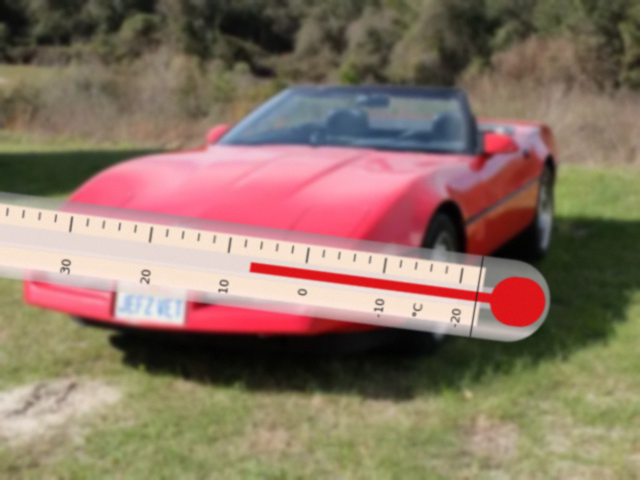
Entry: 7 °C
